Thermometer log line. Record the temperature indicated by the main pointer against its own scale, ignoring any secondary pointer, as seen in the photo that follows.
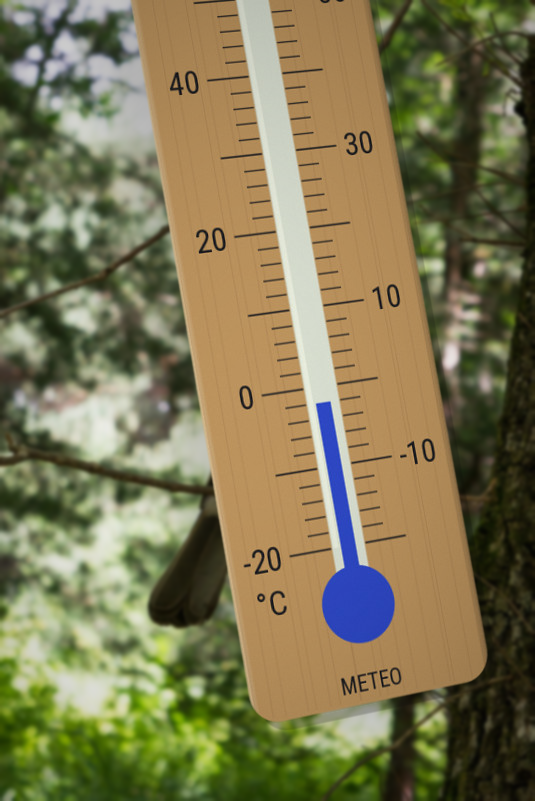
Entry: -2 °C
